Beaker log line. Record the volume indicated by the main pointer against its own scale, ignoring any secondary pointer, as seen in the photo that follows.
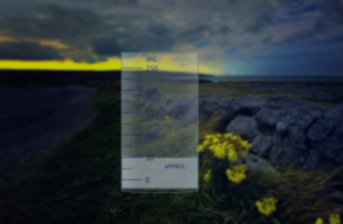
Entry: 50 mL
